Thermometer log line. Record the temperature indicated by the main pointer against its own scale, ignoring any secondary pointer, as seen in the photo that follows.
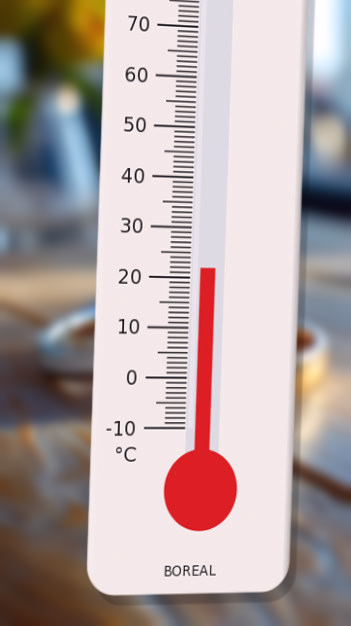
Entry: 22 °C
